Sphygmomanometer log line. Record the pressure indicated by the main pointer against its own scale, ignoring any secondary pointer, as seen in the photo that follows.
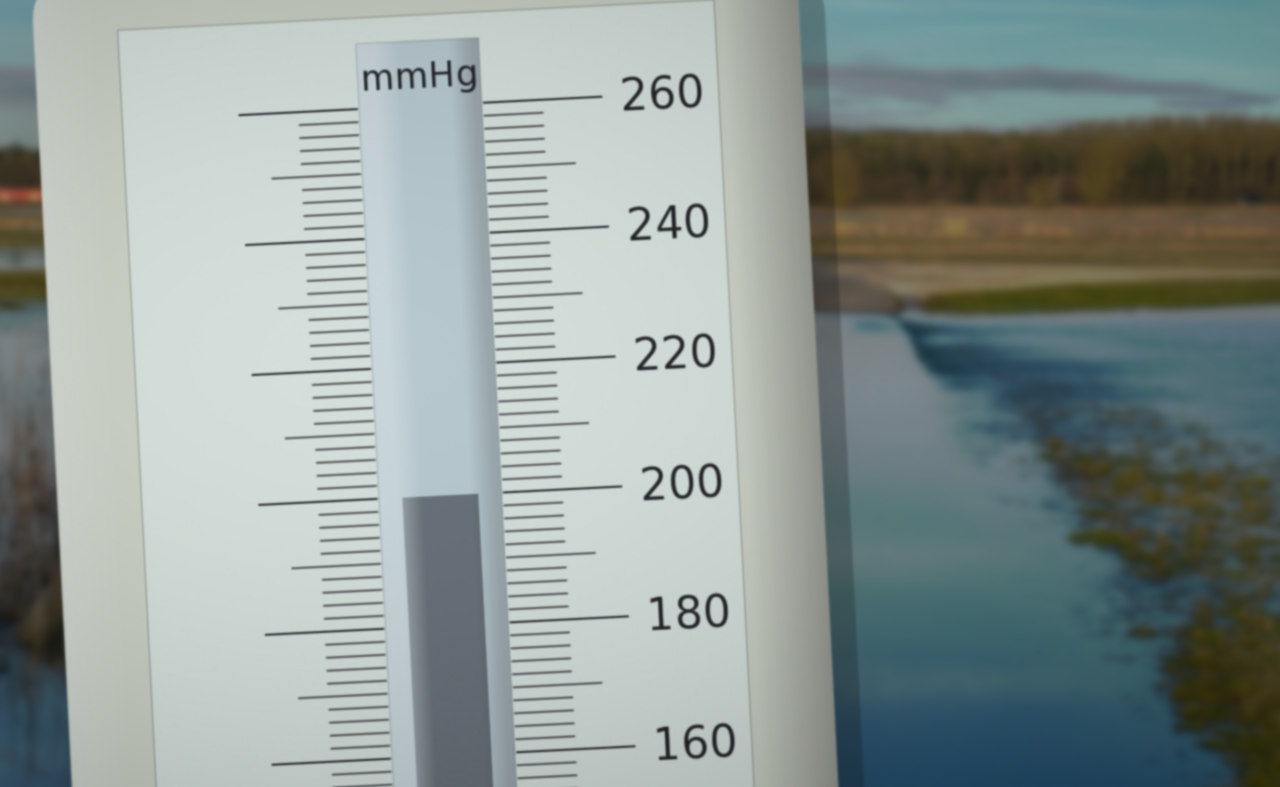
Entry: 200 mmHg
